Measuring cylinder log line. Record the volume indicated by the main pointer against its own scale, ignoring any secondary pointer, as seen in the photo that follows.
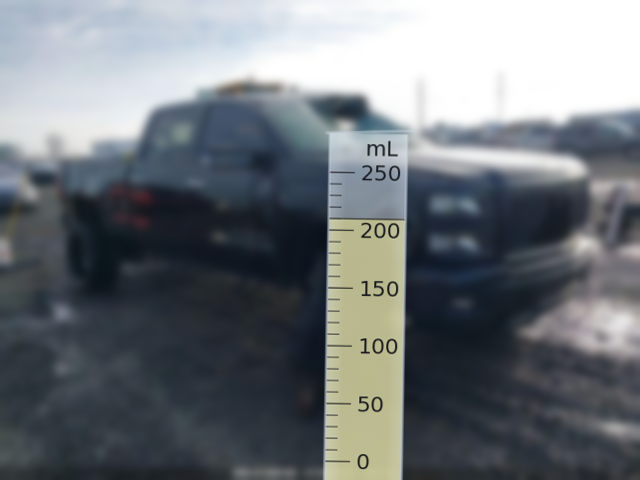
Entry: 210 mL
